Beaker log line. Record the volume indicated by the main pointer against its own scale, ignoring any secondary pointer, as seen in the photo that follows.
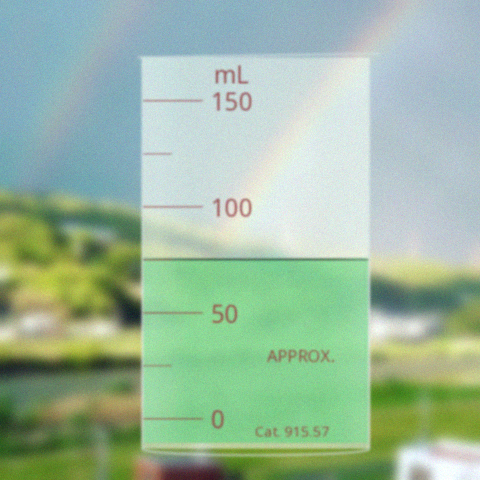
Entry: 75 mL
